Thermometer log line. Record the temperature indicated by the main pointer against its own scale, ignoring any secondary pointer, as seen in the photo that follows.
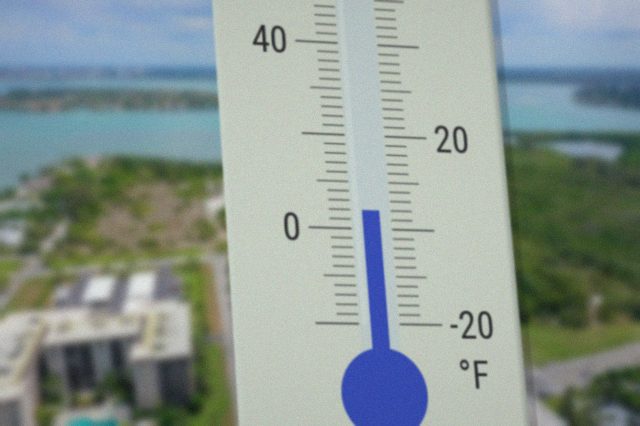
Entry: 4 °F
